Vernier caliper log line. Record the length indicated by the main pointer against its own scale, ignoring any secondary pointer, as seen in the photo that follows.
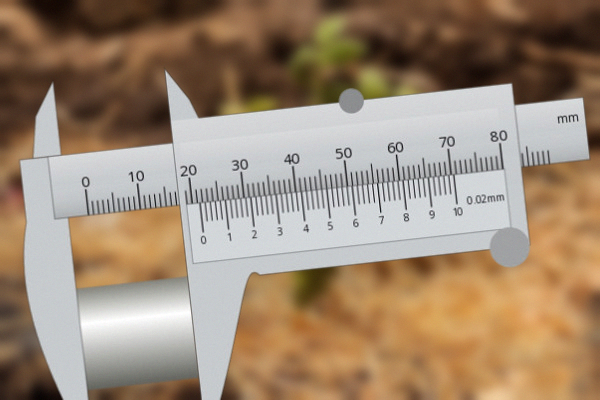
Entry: 21.5 mm
